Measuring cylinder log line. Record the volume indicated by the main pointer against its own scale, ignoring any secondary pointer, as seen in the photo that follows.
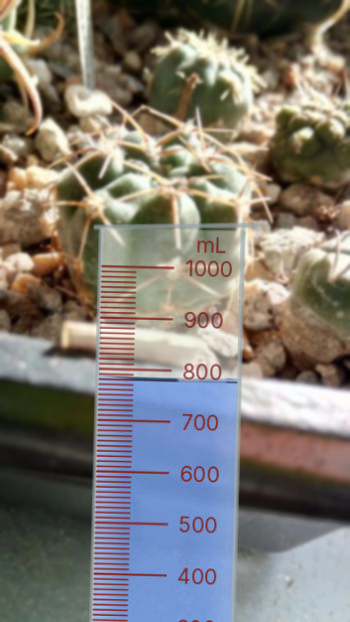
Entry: 780 mL
